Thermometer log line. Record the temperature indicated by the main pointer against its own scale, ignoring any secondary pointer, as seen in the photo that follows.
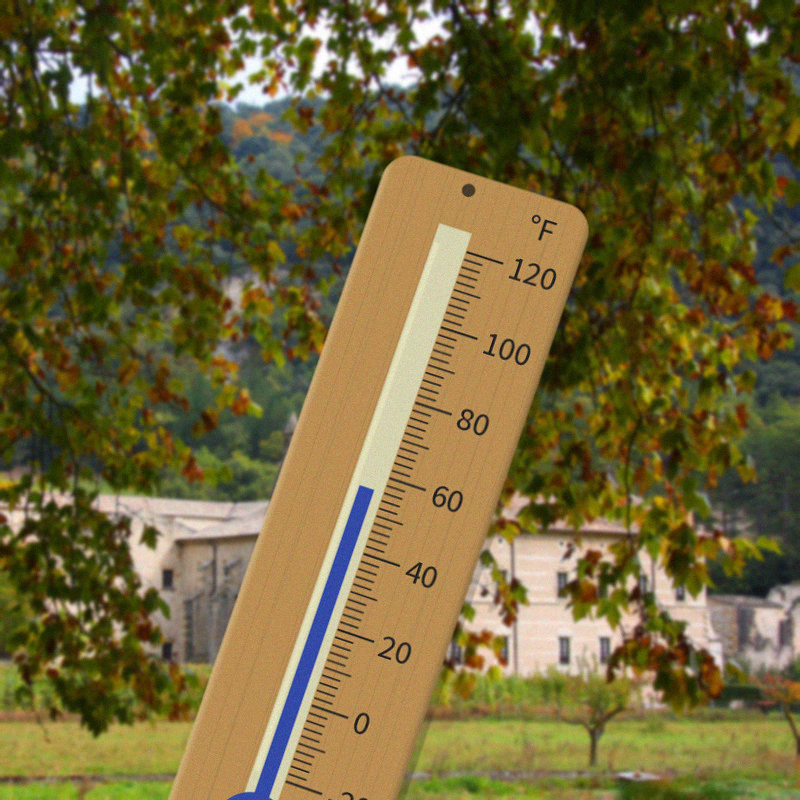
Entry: 56 °F
